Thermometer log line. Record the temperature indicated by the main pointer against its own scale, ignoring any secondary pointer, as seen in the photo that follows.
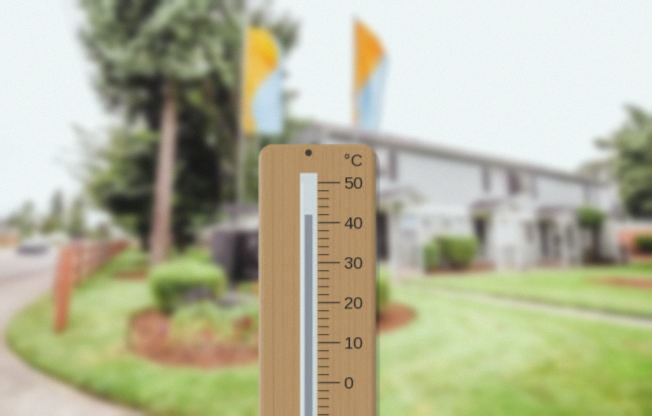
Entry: 42 °C
